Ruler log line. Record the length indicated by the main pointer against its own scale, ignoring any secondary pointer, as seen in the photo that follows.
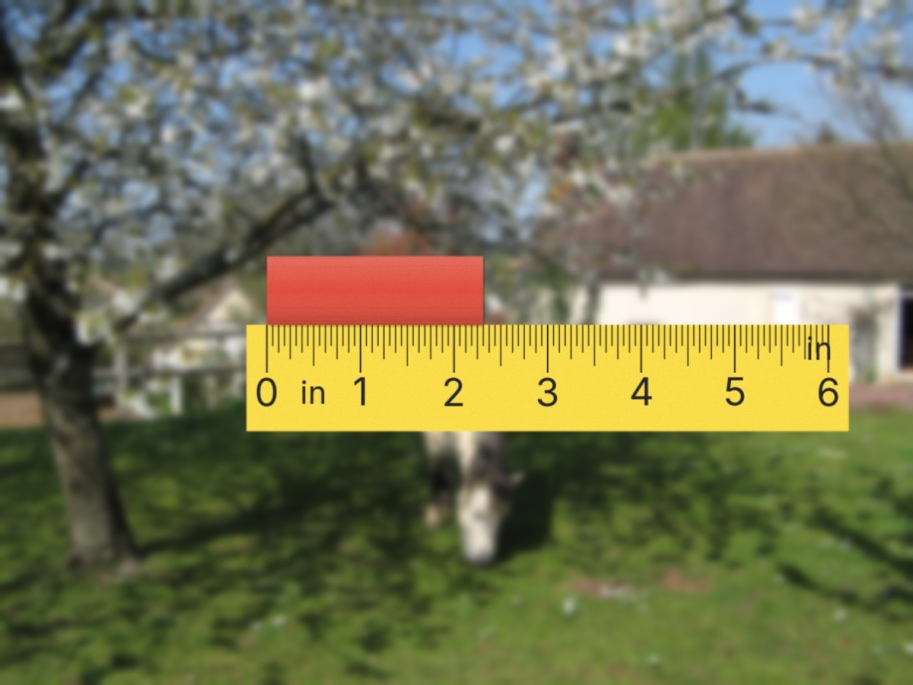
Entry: 2.3125 in
